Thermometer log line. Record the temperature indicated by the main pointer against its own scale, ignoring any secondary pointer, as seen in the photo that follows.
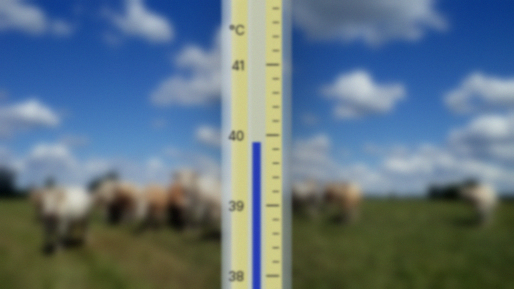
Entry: 39.9 °C
